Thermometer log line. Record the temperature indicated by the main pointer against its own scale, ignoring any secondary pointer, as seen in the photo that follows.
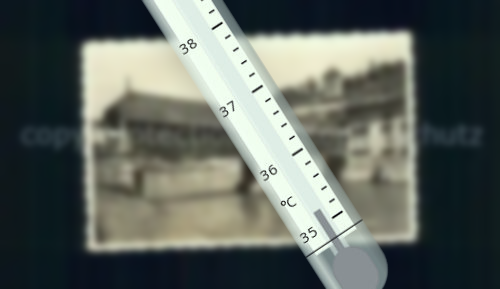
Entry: 35.2 °C
